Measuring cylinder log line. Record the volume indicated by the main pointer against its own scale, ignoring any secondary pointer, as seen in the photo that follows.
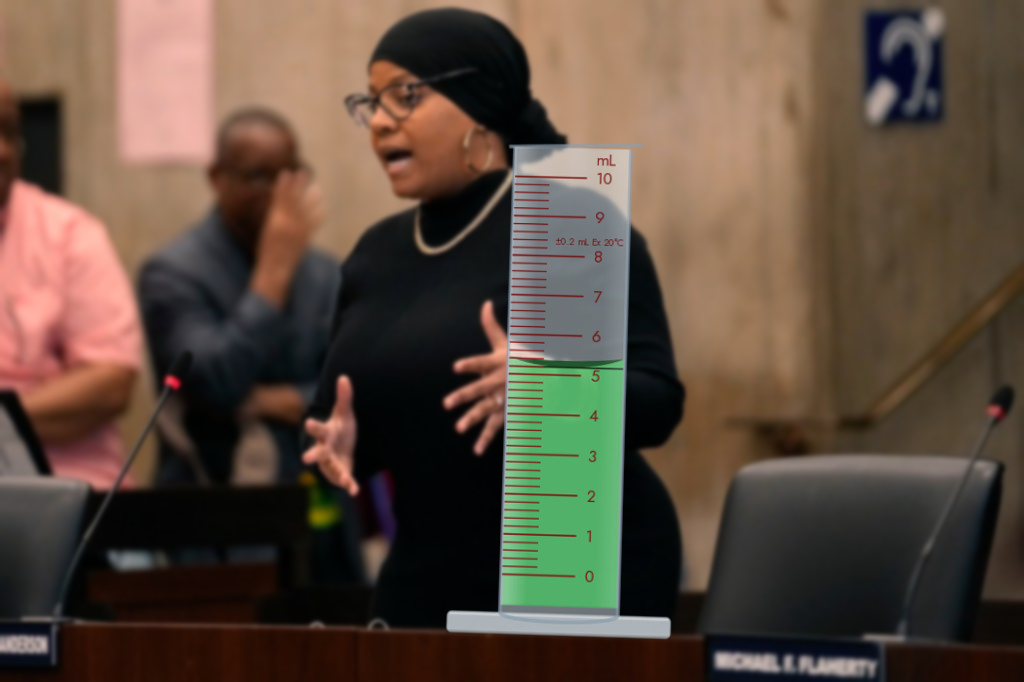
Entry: 5.2 mL
